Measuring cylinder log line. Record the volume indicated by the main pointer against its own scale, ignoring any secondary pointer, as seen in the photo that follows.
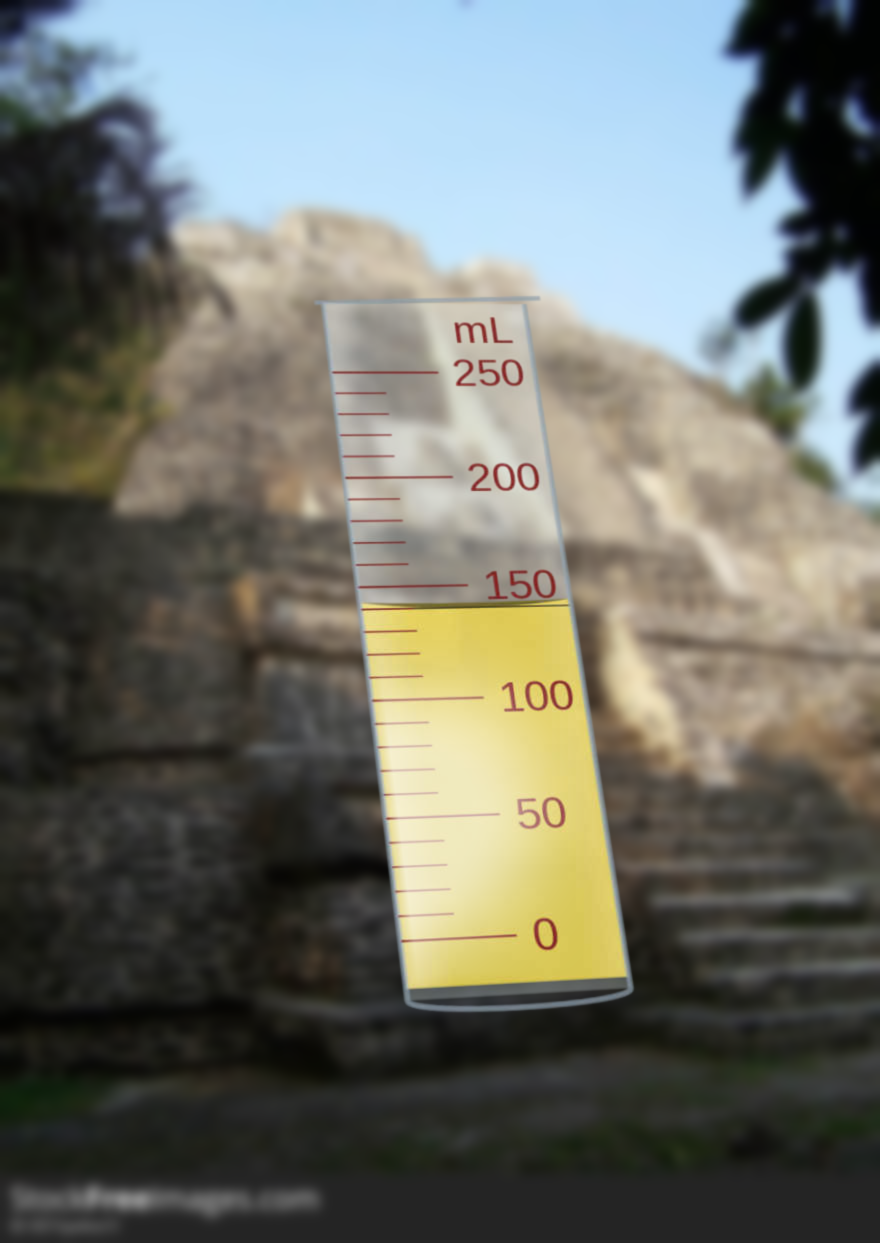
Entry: 140 mL
